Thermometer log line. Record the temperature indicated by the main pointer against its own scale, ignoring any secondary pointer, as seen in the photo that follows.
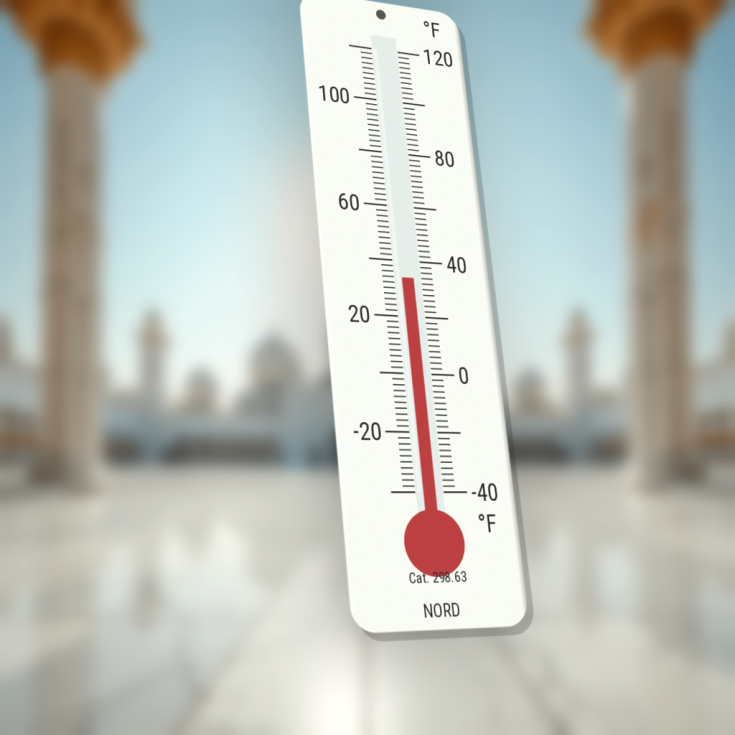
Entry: 34 °F
